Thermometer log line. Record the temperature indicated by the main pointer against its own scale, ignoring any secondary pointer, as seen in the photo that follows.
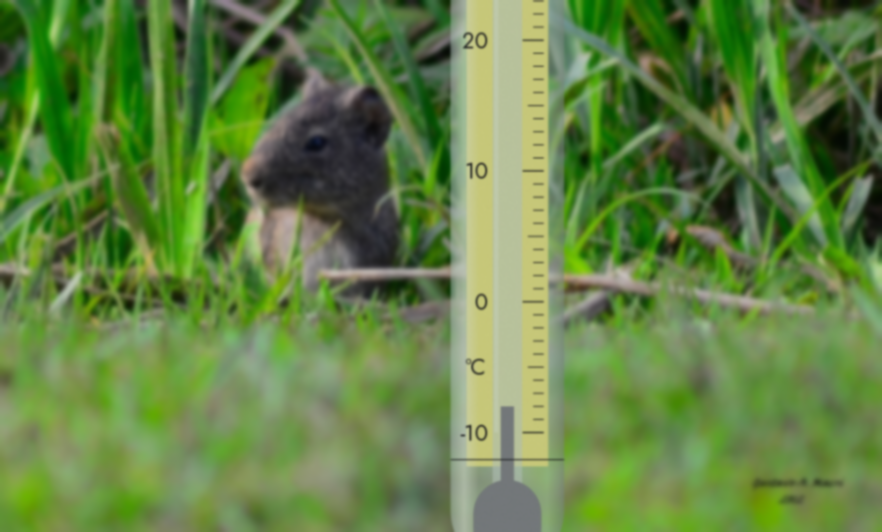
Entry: -8 °C
